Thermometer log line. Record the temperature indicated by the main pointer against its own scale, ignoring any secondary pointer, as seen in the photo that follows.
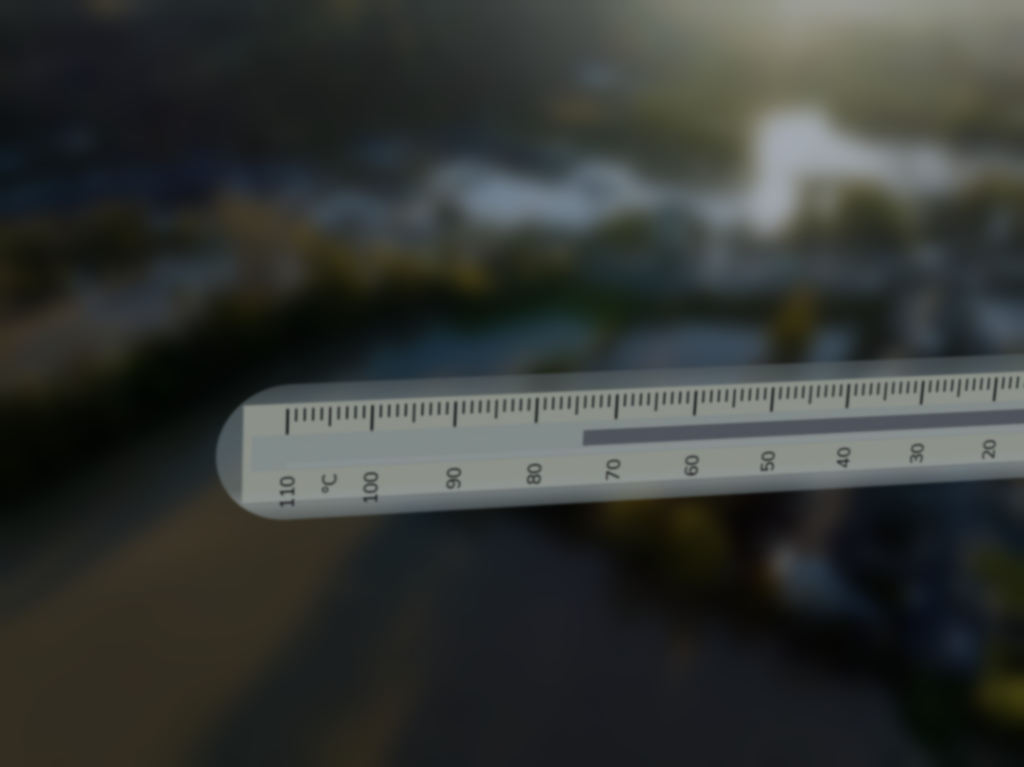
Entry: 74 °C
